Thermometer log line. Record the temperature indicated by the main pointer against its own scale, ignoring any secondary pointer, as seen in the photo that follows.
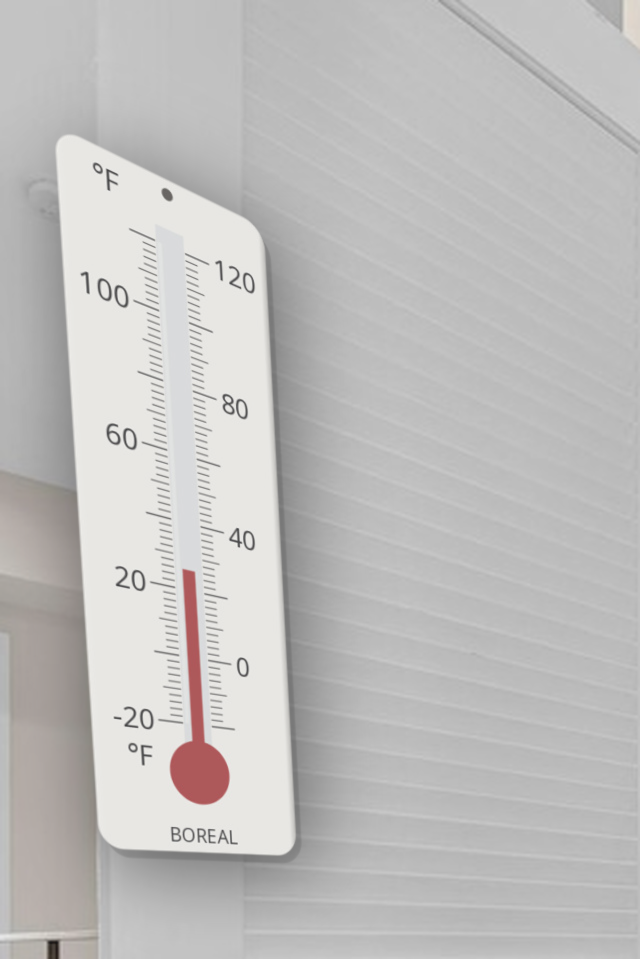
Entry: 26 °F
